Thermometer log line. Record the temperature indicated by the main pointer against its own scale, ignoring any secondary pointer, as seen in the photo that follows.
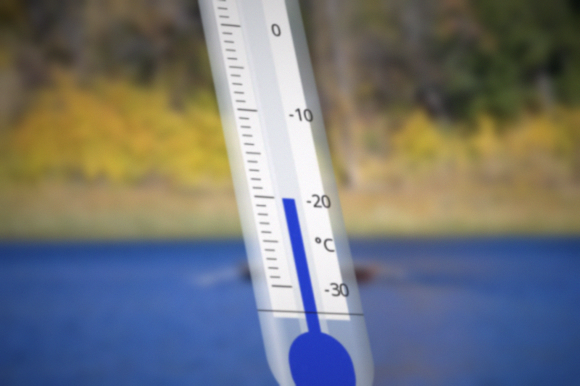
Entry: -20 °C
